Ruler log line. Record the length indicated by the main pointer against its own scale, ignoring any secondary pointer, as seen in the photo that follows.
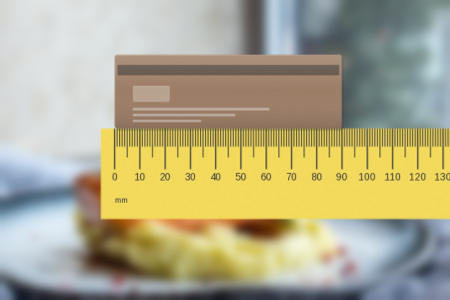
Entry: 90 mm
